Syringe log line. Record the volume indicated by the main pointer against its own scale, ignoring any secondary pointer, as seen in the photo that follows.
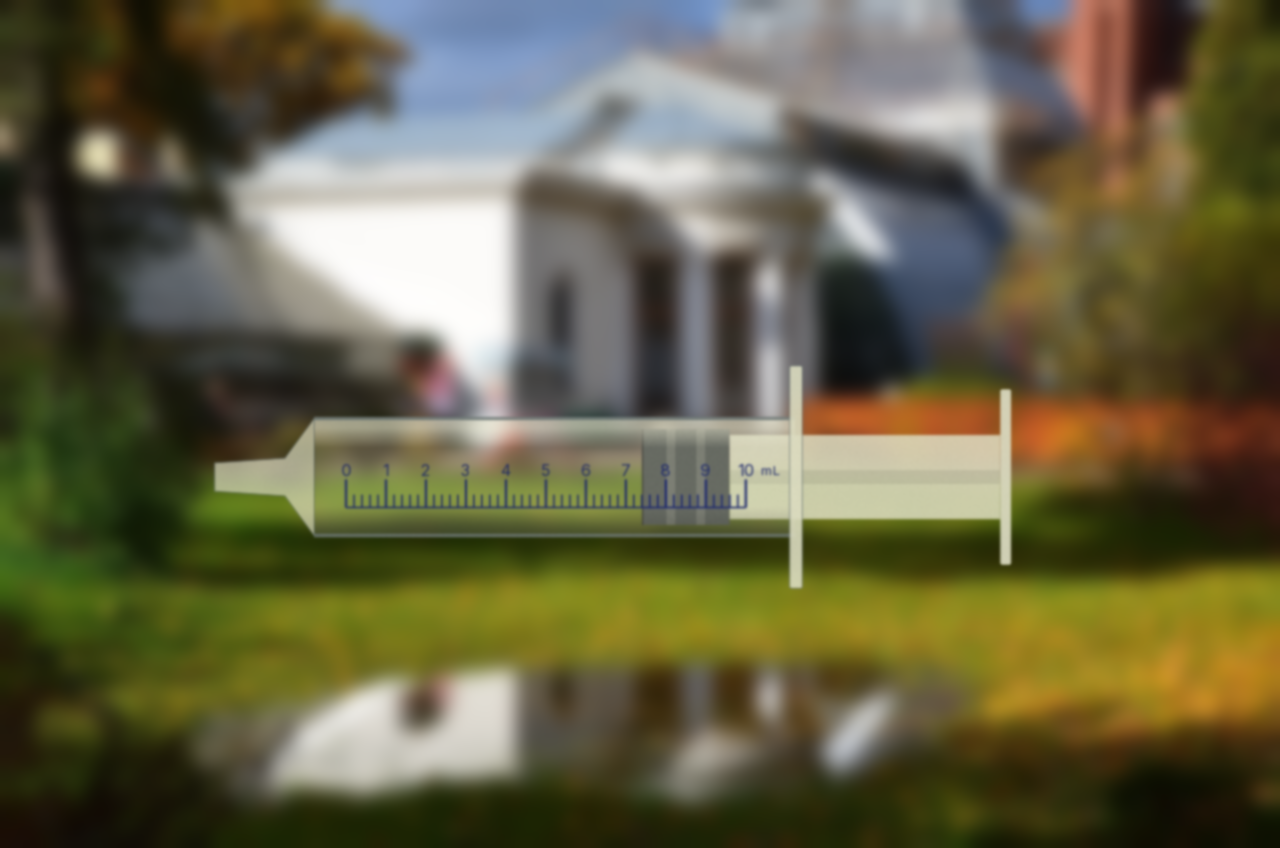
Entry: 7.4 mL
